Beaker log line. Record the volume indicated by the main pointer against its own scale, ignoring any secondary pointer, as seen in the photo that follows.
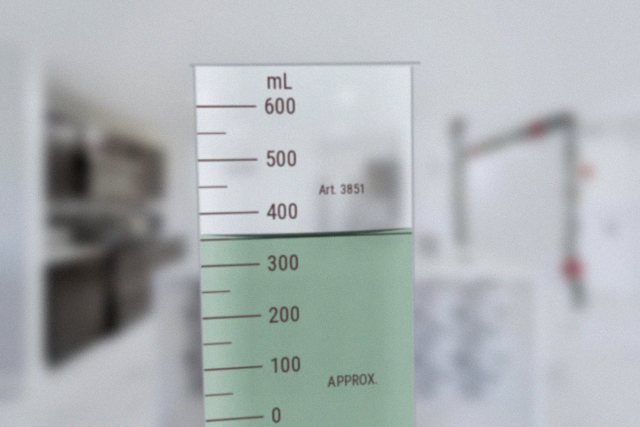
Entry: 350 mL
